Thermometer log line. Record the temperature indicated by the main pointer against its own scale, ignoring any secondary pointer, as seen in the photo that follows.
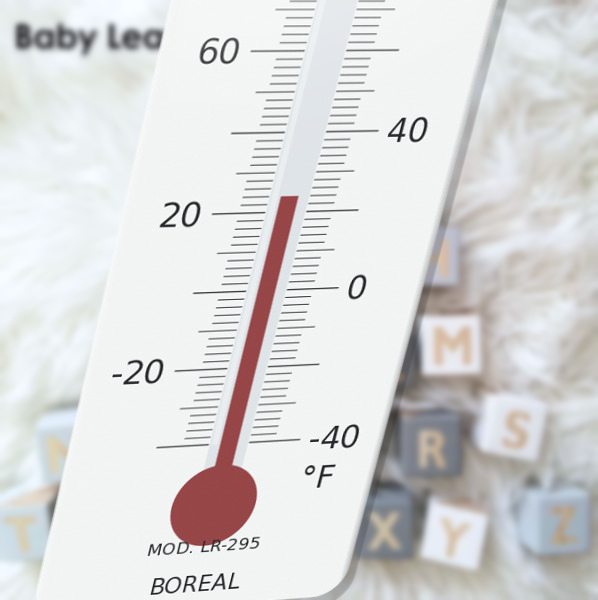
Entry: 24 °F
